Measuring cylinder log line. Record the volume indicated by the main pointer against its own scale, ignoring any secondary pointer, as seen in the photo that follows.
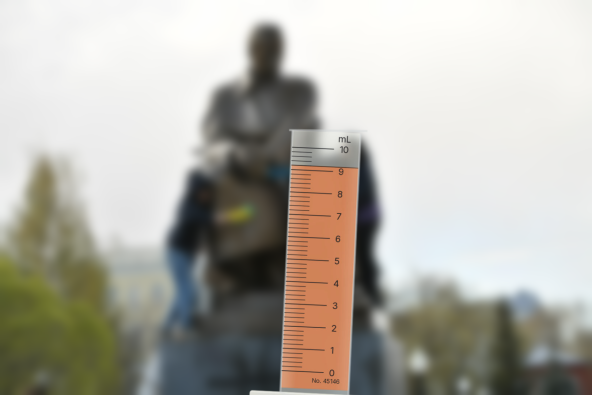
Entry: 9.2 mL
